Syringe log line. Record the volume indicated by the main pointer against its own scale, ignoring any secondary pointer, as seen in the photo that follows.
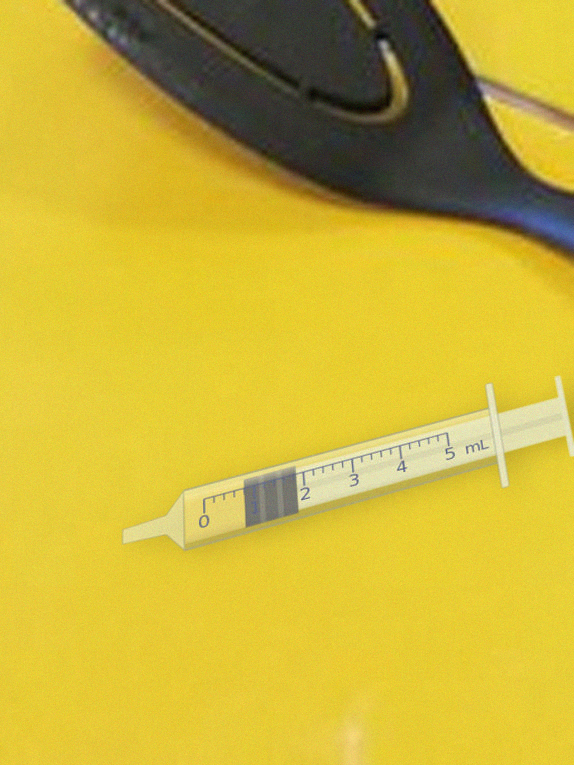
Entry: 0.8 mL
